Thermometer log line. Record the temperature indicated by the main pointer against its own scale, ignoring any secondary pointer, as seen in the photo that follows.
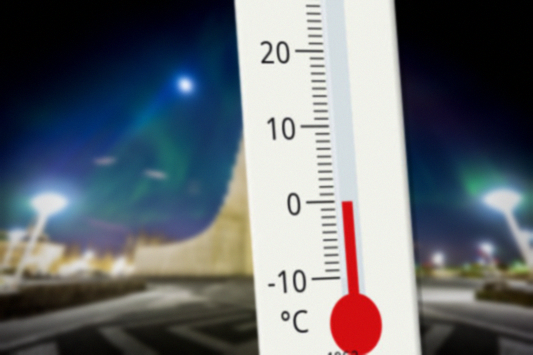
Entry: 0 °C
